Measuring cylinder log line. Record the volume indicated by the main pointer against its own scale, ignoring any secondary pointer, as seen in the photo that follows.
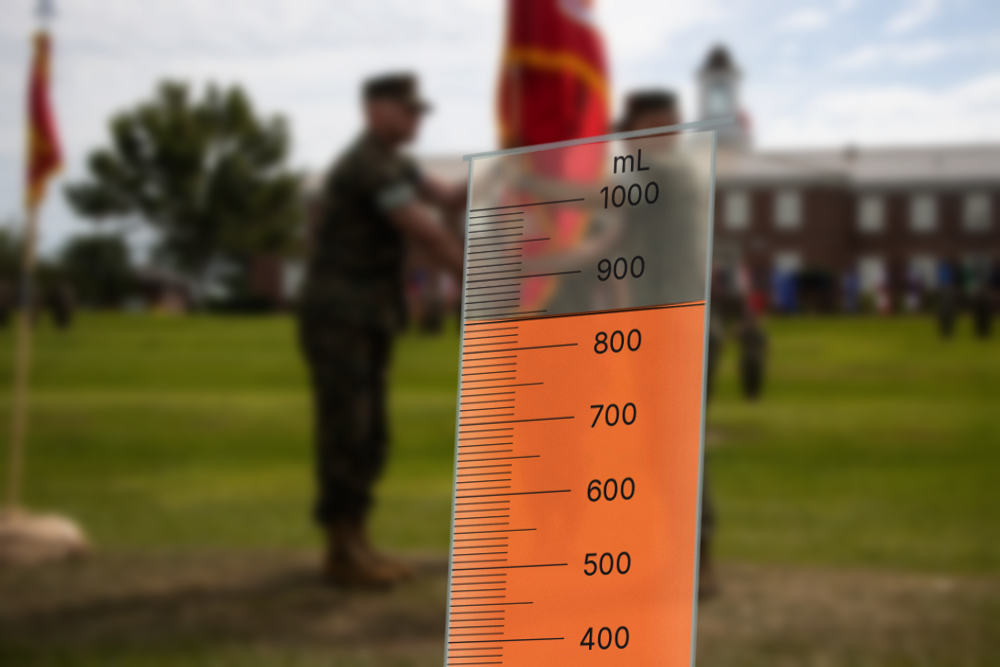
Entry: 840 mL
